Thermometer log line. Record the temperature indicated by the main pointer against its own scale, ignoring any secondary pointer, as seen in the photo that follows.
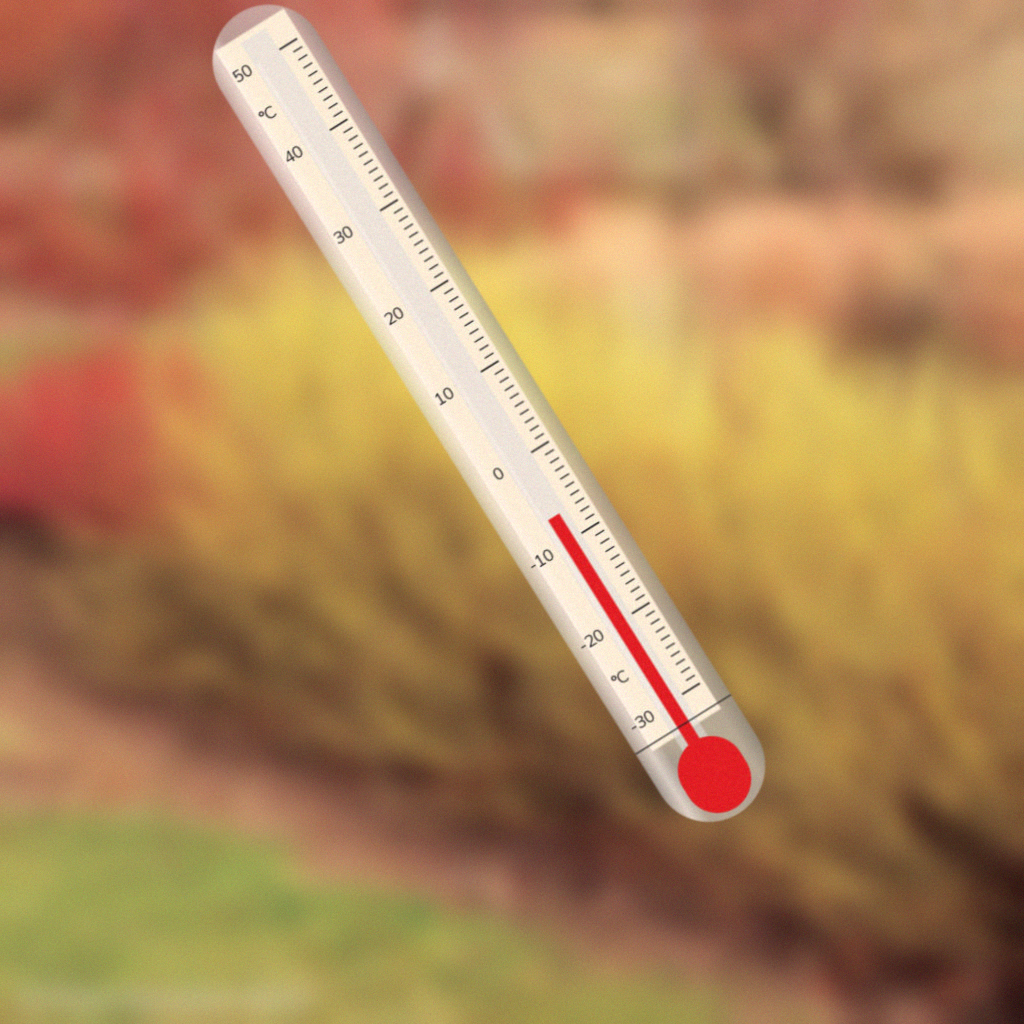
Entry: -7 °C
